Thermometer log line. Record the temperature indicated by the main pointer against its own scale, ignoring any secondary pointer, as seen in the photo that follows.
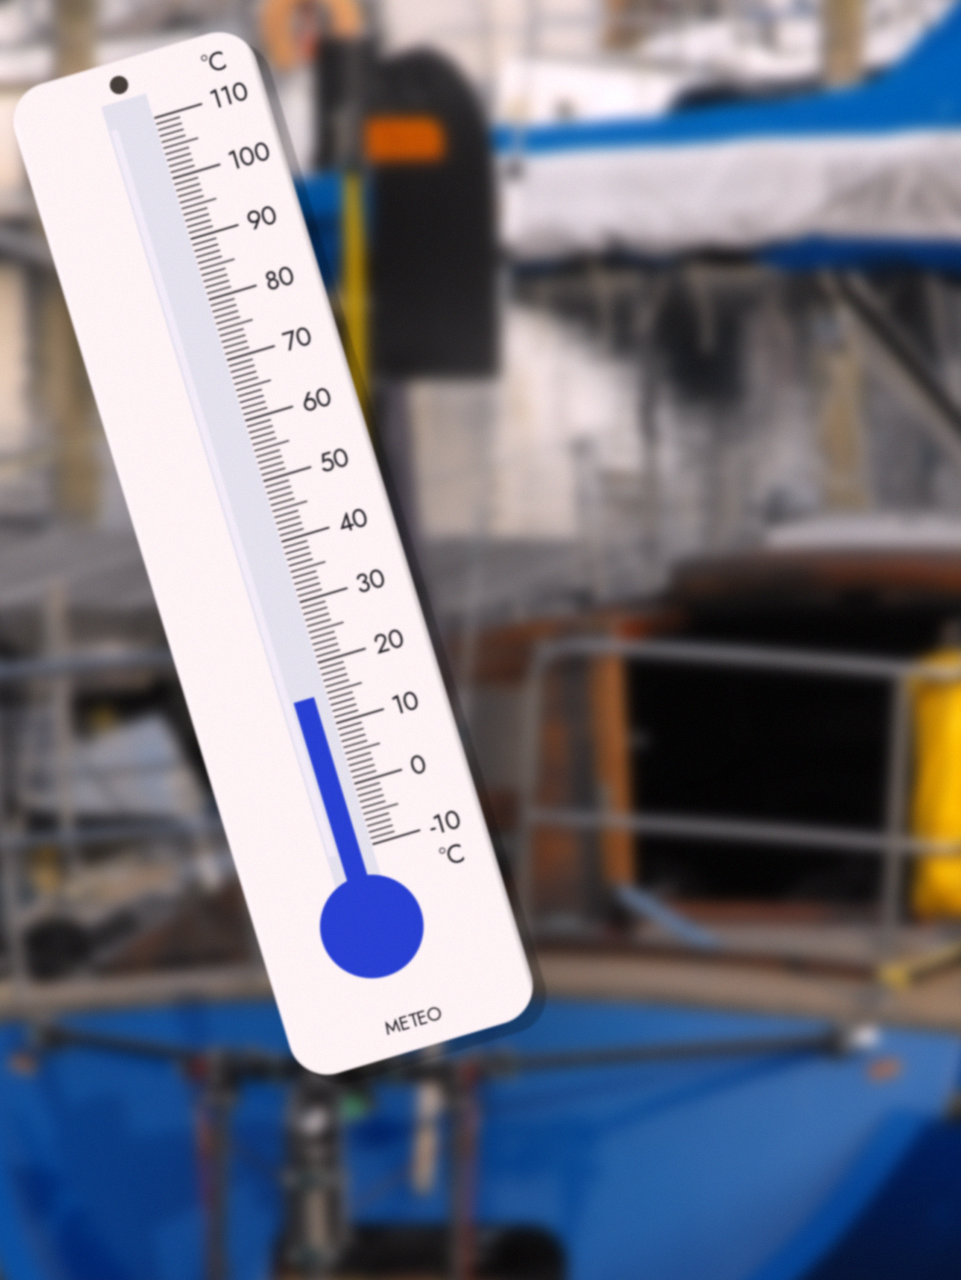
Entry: 15 °C
